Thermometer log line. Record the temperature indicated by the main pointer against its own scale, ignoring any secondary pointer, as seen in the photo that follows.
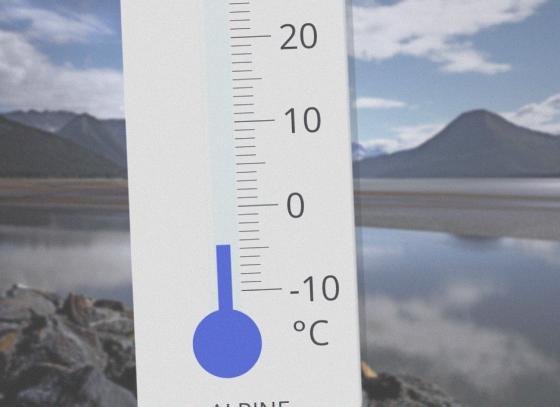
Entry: -4.5 °C
